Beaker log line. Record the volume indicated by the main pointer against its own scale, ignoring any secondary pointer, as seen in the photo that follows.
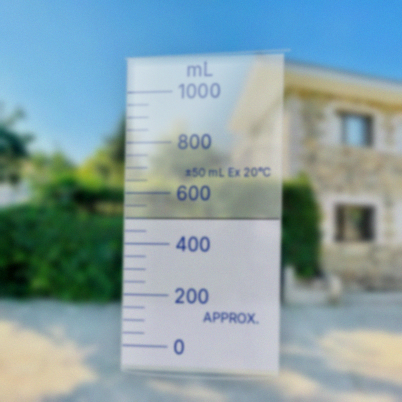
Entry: 500 mL
